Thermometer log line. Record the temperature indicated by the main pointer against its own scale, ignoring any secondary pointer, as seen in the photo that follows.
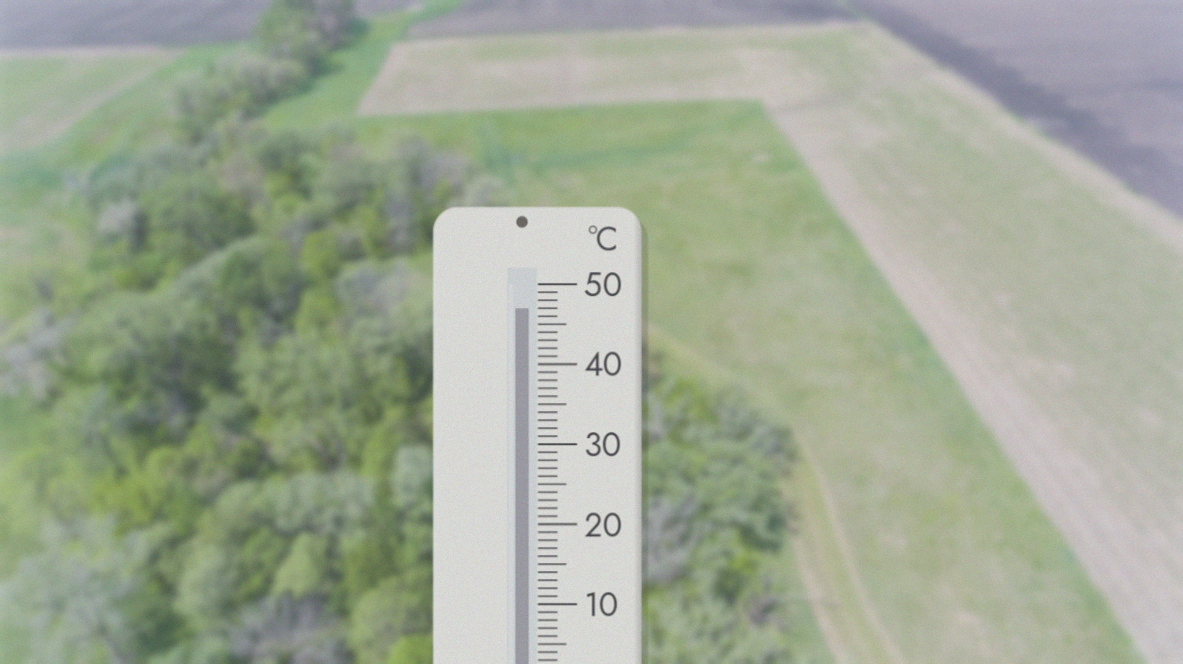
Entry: 47 °C
